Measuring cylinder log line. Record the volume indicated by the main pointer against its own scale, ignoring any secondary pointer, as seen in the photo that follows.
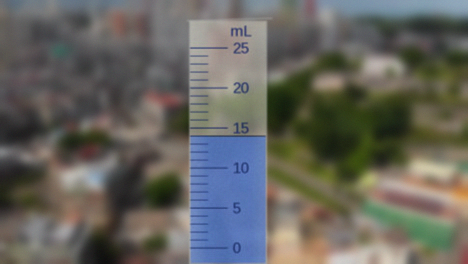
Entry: 14 mL
